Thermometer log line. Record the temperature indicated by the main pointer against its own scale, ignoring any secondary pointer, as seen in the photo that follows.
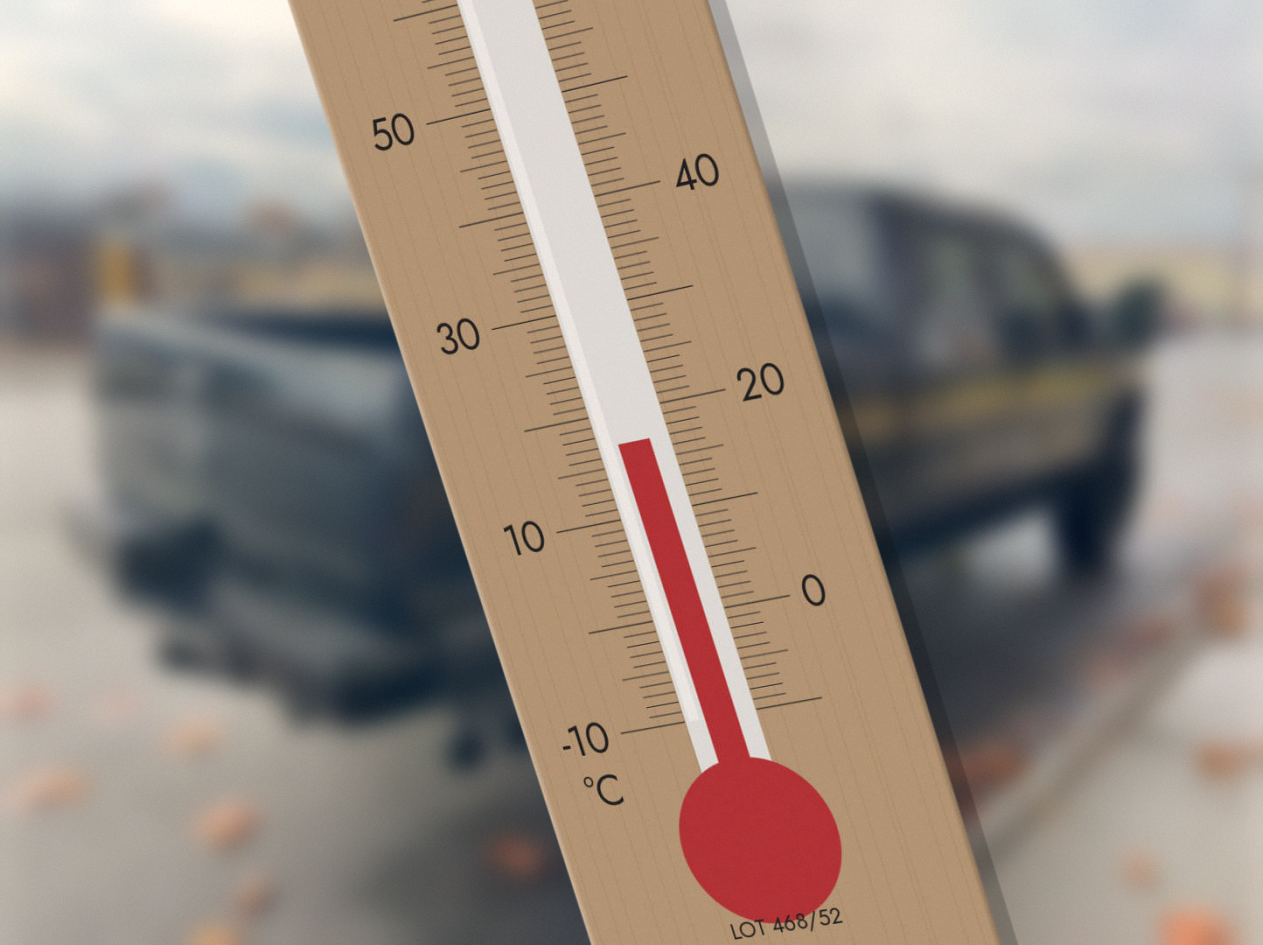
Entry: 17 °C
